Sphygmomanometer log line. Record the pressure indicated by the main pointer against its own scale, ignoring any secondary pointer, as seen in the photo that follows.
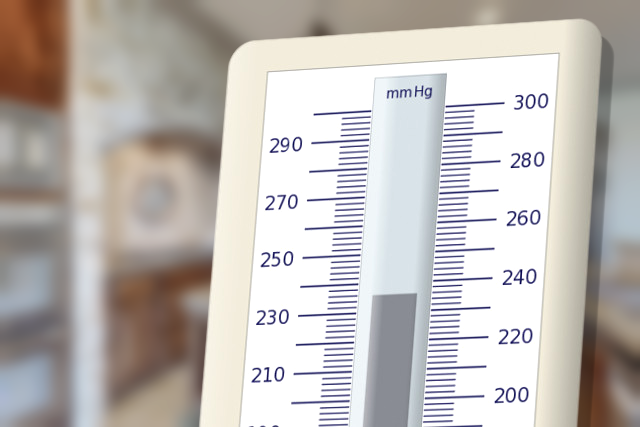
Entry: 236 mmHg
